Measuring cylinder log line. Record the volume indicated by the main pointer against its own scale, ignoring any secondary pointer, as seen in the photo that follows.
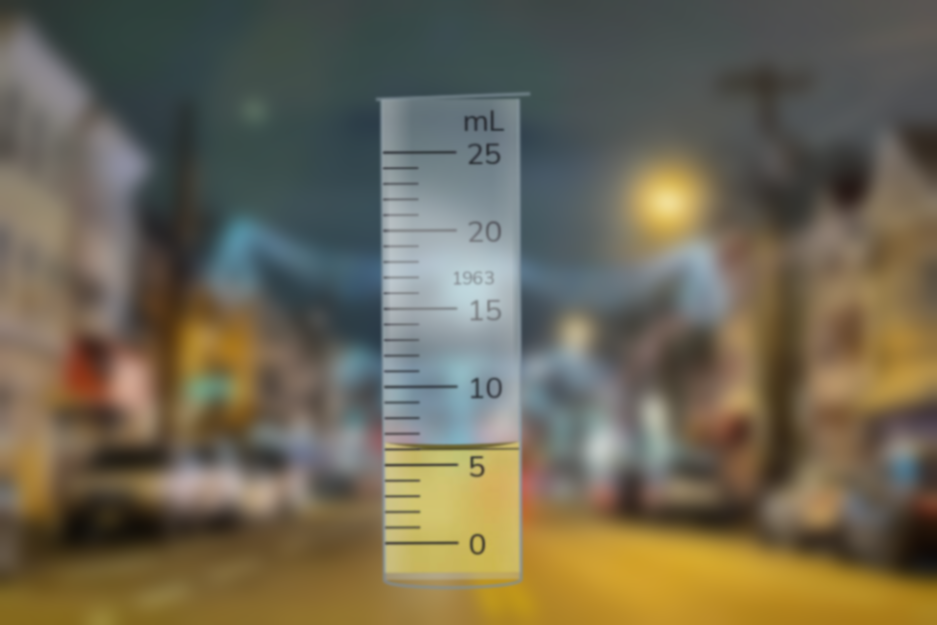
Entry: 6 mL
